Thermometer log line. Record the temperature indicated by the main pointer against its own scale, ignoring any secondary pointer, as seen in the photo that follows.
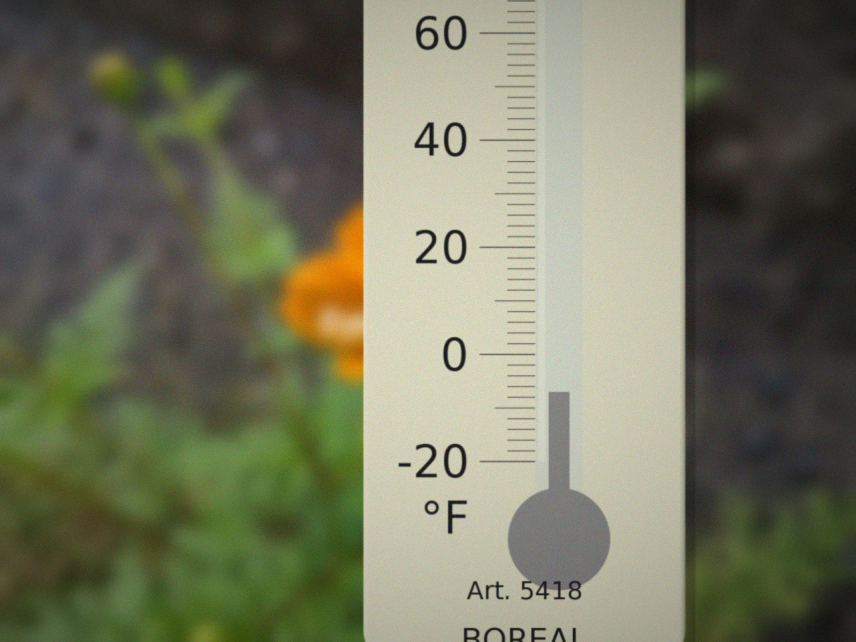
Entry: -7 °F
